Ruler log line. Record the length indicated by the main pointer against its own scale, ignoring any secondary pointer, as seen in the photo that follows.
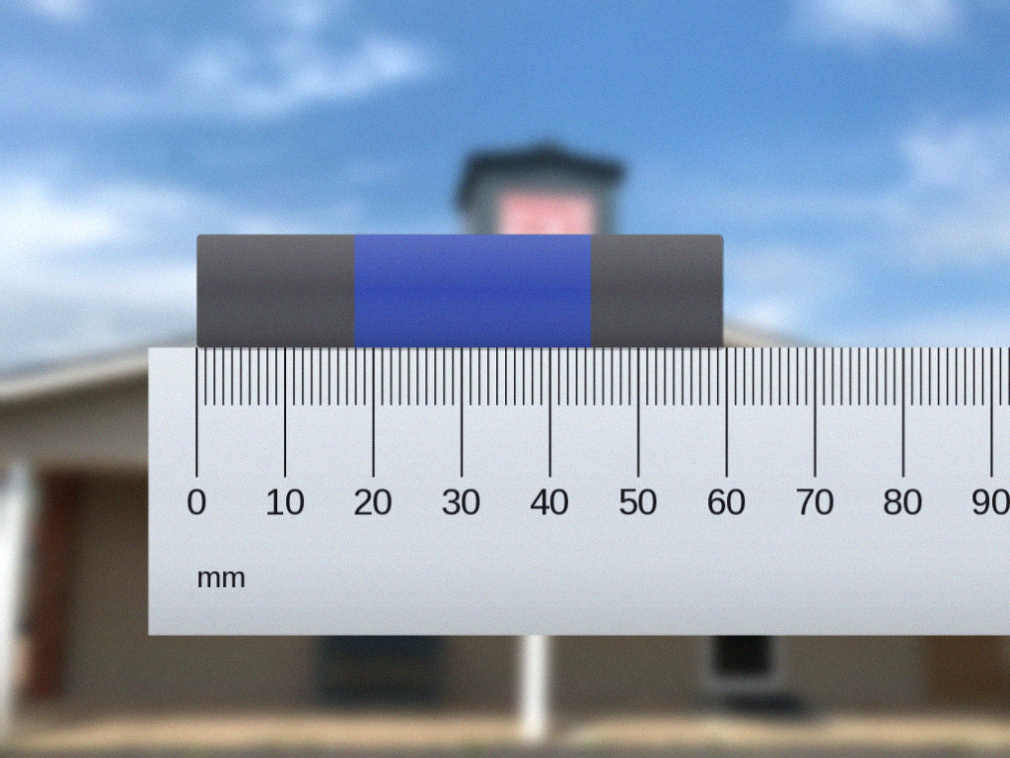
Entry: 59.5 mm
